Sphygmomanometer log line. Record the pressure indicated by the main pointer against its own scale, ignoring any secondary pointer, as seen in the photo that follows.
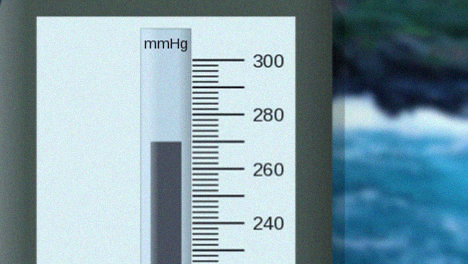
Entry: 270 mmHg
